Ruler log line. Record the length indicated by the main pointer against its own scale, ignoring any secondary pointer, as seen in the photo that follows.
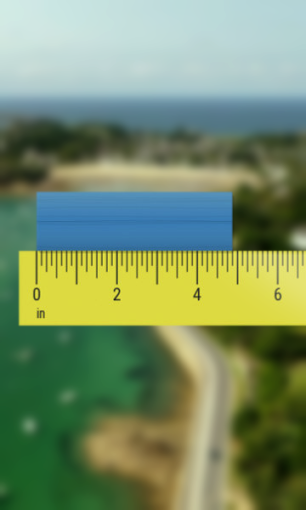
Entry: 4.875 in
